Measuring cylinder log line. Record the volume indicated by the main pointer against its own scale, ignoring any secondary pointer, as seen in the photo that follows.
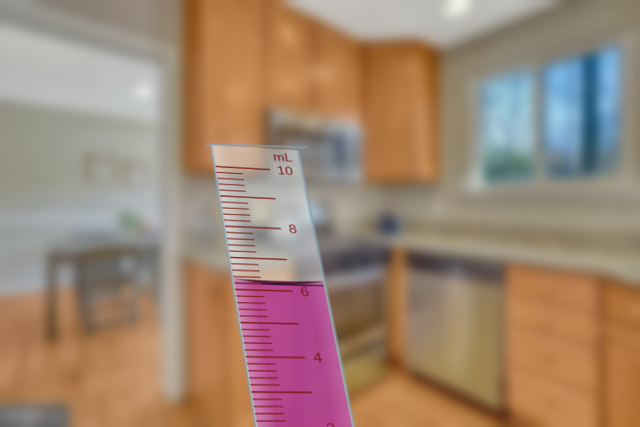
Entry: 6.2 mL
